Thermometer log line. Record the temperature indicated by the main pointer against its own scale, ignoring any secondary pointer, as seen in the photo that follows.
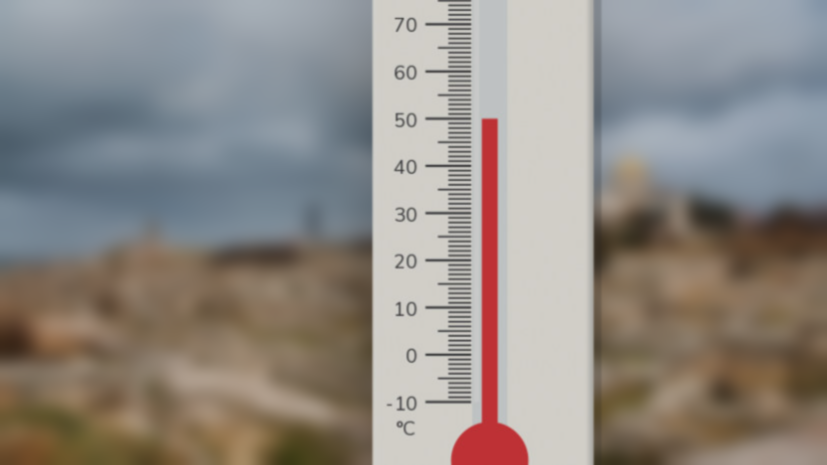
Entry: 50 °C
